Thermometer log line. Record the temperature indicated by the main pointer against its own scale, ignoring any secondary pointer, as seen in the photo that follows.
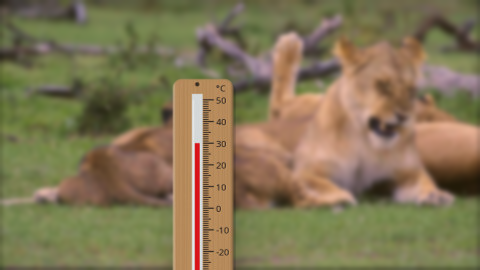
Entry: 30 °C
